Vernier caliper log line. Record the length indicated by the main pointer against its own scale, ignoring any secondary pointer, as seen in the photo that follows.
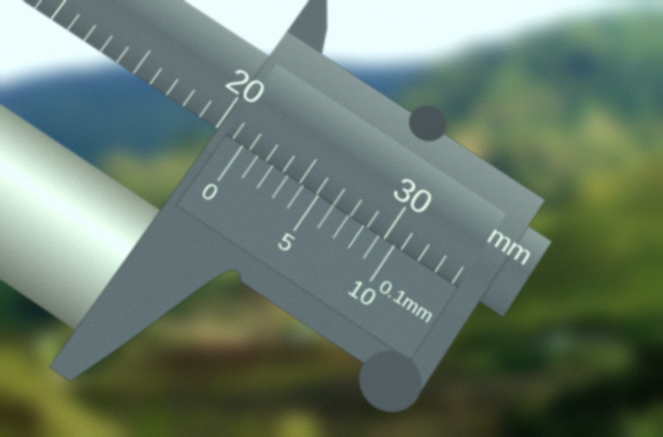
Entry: 21.6 mm
